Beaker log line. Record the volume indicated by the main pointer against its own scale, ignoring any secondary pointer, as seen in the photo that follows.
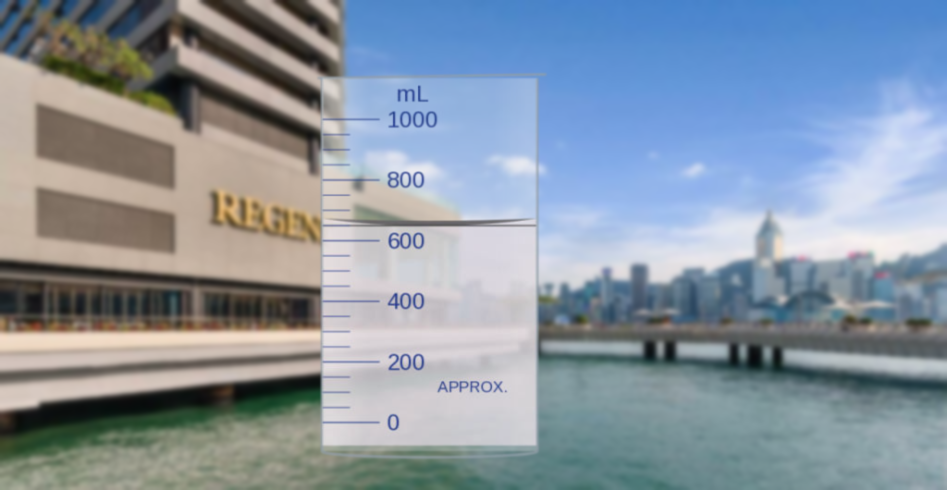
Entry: 650 mL
